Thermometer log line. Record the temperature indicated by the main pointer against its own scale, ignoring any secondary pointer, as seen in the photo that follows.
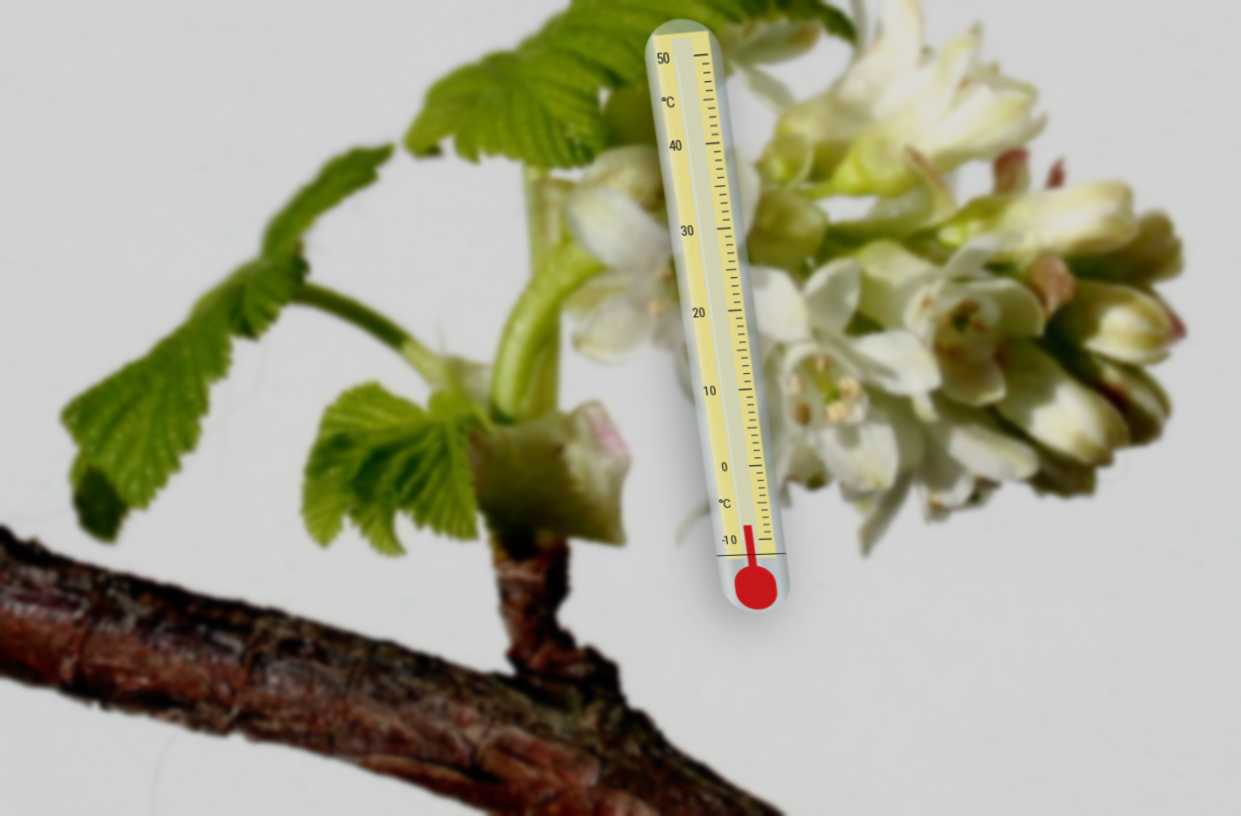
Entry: -8 °C
